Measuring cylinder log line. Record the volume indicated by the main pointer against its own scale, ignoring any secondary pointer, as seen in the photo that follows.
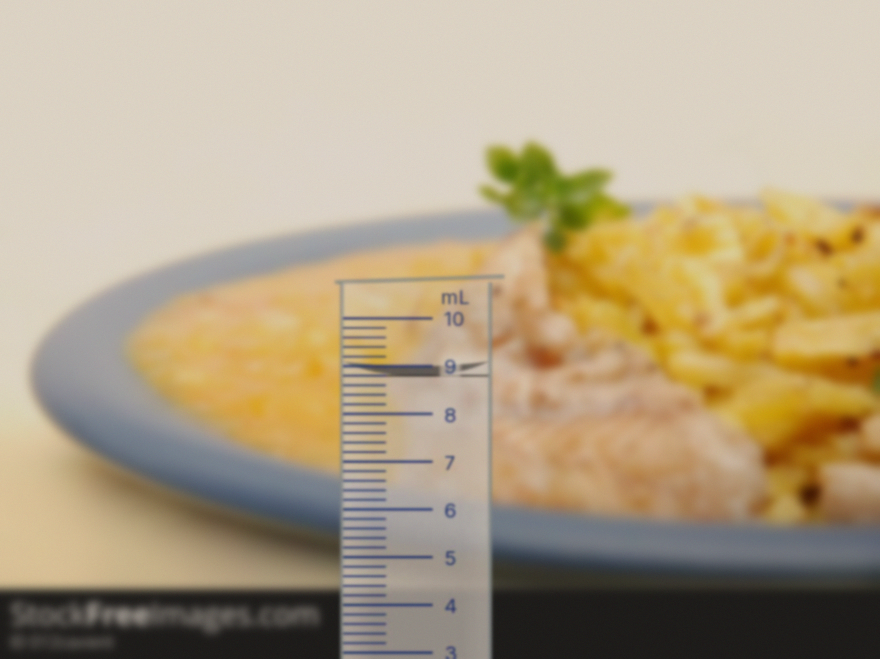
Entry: 8.8 mL
